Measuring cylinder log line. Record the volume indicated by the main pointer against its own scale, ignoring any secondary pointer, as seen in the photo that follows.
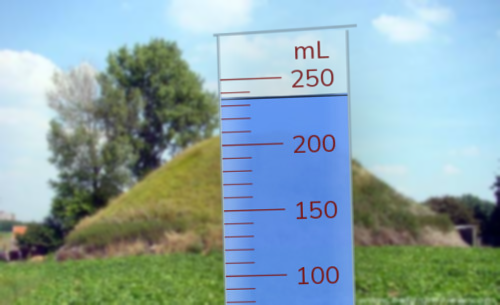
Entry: 235 mL
